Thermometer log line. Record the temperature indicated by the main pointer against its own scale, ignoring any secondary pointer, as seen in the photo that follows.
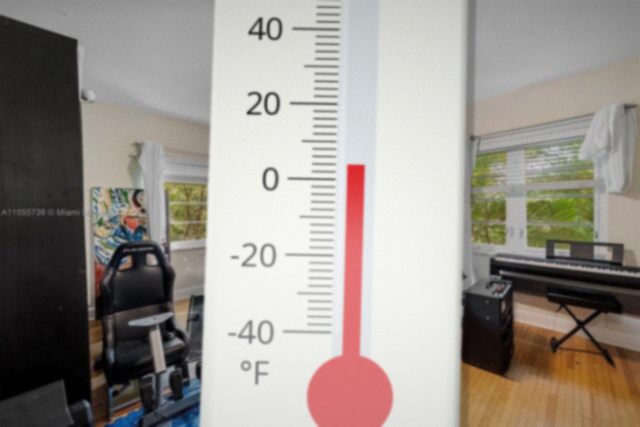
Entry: 4 °F
